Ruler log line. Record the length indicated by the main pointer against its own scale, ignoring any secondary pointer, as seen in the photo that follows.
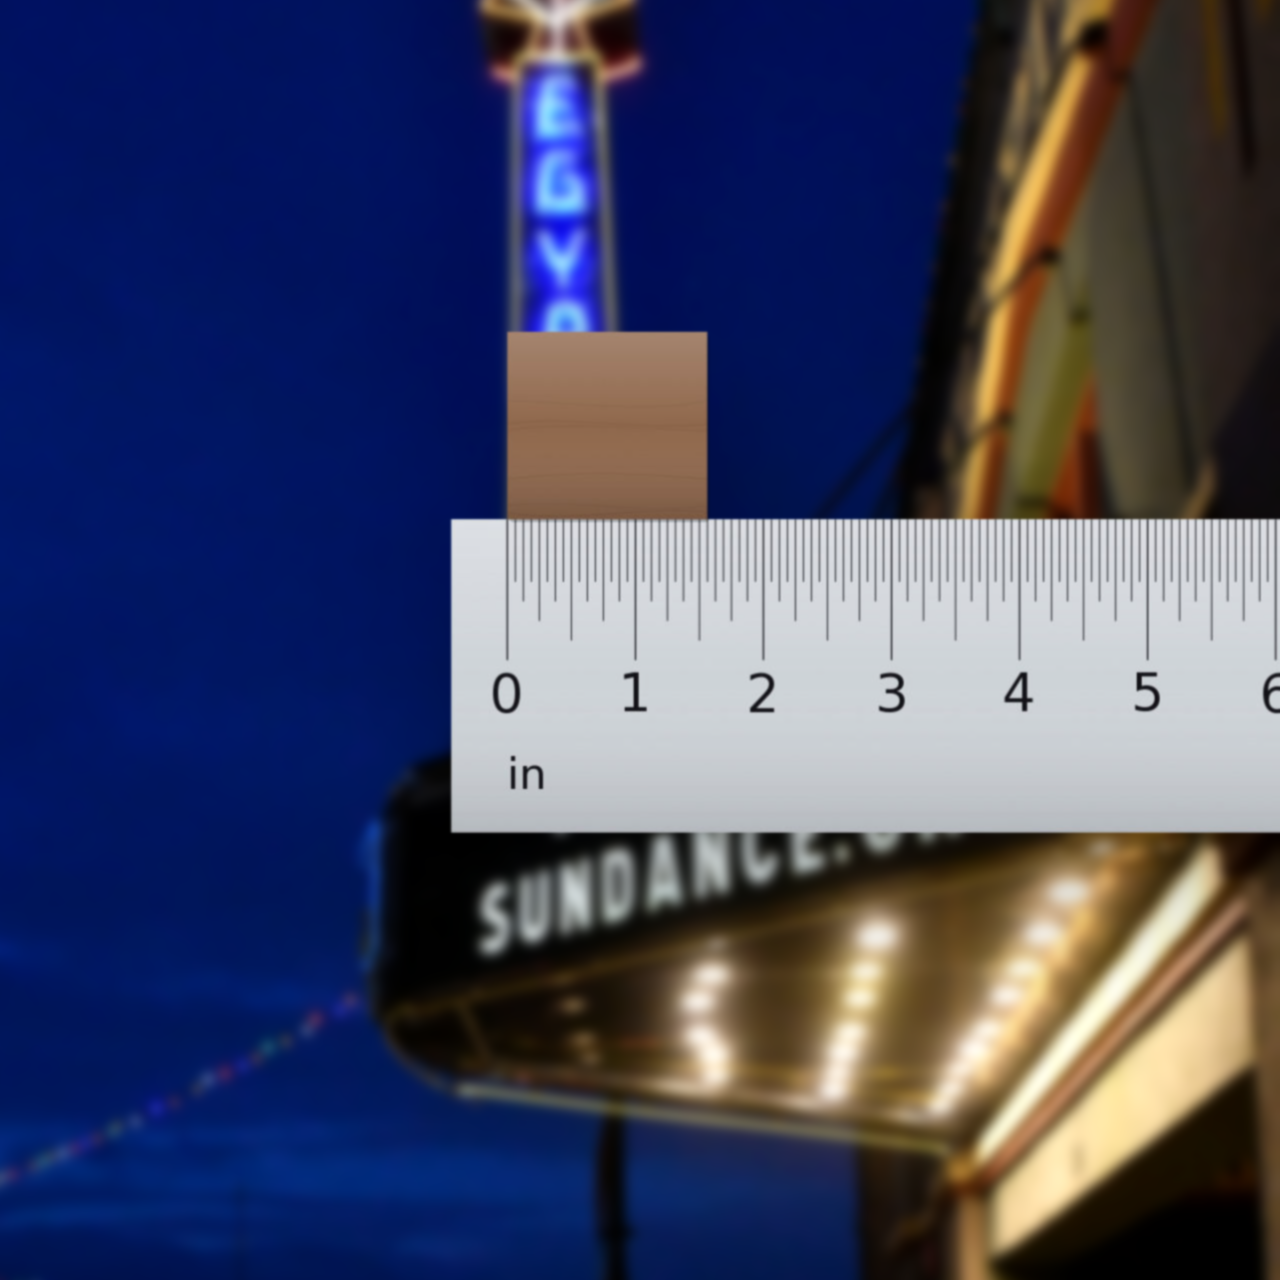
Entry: 1.5625 in
